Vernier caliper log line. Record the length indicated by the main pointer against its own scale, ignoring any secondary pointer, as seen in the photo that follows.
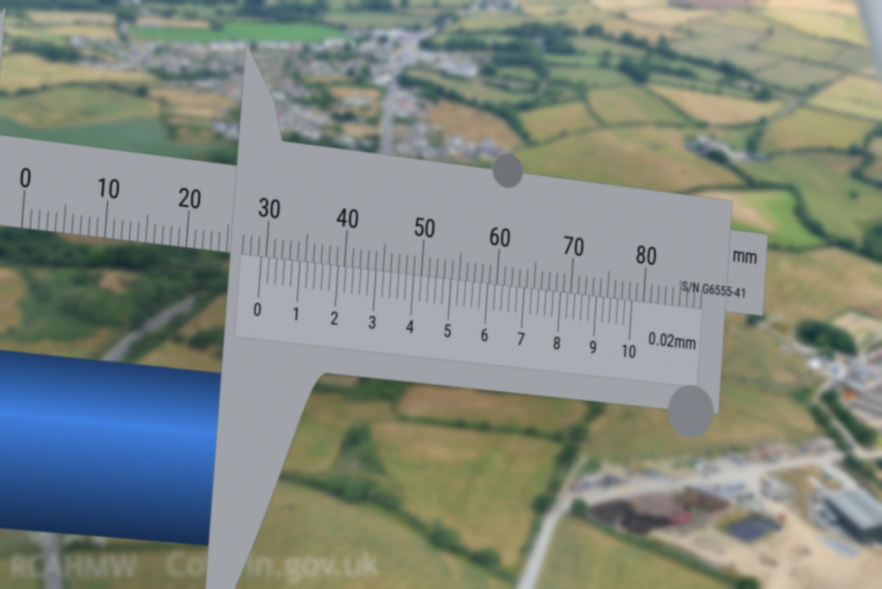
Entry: 29.4 mm
